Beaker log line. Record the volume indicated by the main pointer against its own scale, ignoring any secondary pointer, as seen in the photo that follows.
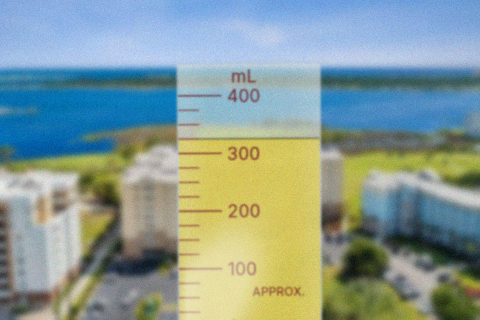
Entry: 325 mL
